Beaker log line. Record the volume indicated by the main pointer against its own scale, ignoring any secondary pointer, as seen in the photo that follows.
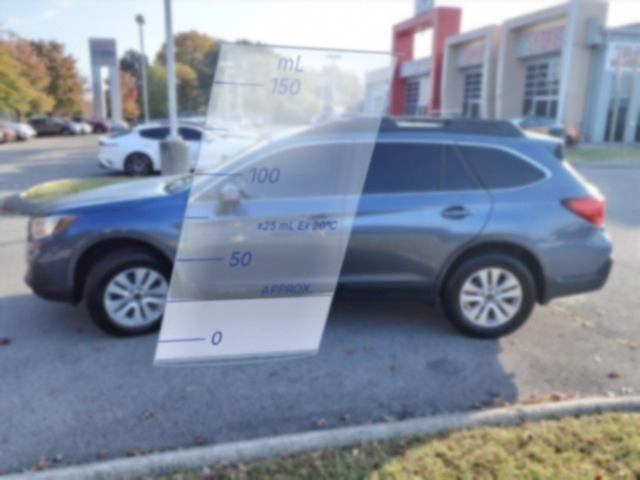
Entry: 25 mL
